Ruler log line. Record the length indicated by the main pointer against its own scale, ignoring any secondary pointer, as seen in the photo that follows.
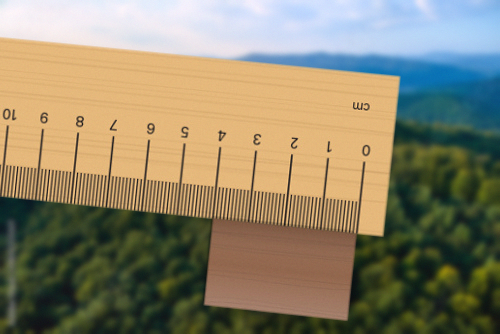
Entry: 4 cm
